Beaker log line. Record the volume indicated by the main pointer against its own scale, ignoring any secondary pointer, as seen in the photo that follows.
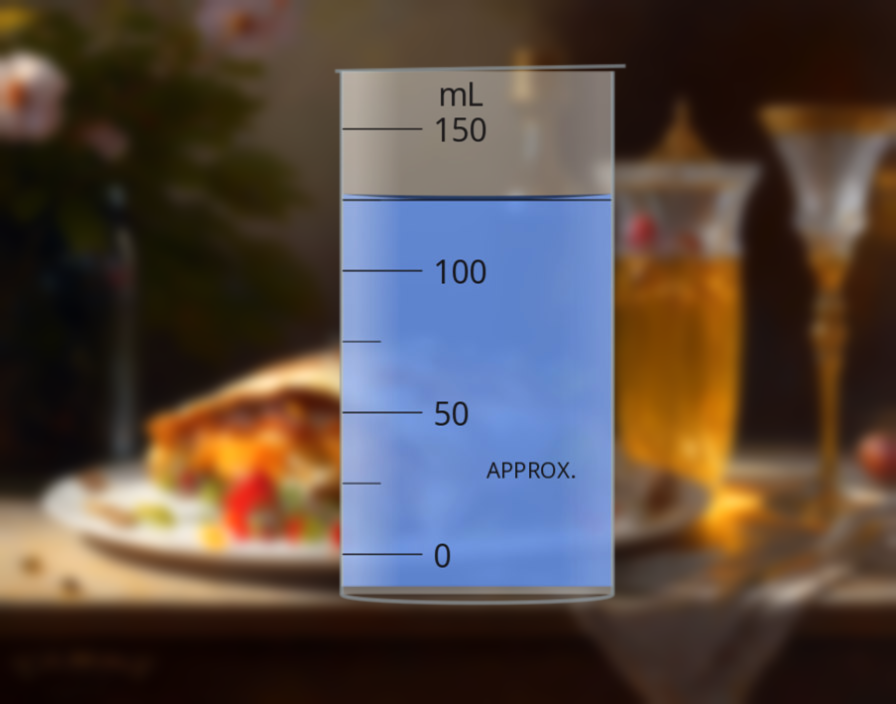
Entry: 125 mL
